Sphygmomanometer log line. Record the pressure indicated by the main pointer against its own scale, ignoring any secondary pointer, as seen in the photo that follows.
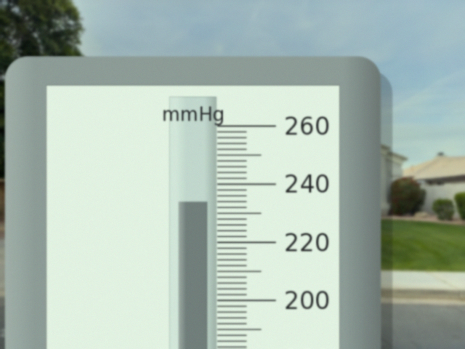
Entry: 234 mmHg
